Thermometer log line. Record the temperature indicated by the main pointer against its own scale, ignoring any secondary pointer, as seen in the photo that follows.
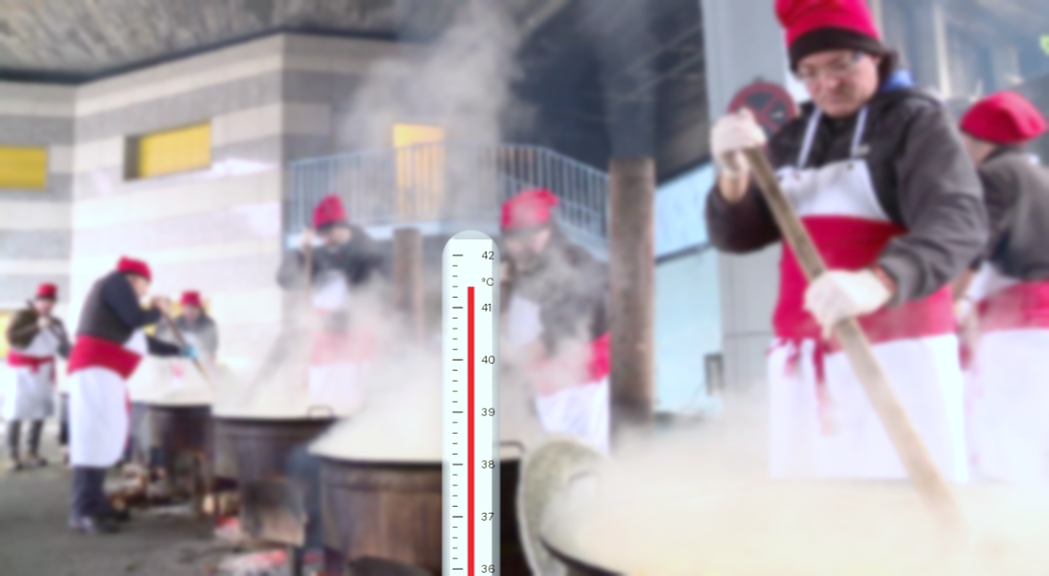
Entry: 41.4 °C
